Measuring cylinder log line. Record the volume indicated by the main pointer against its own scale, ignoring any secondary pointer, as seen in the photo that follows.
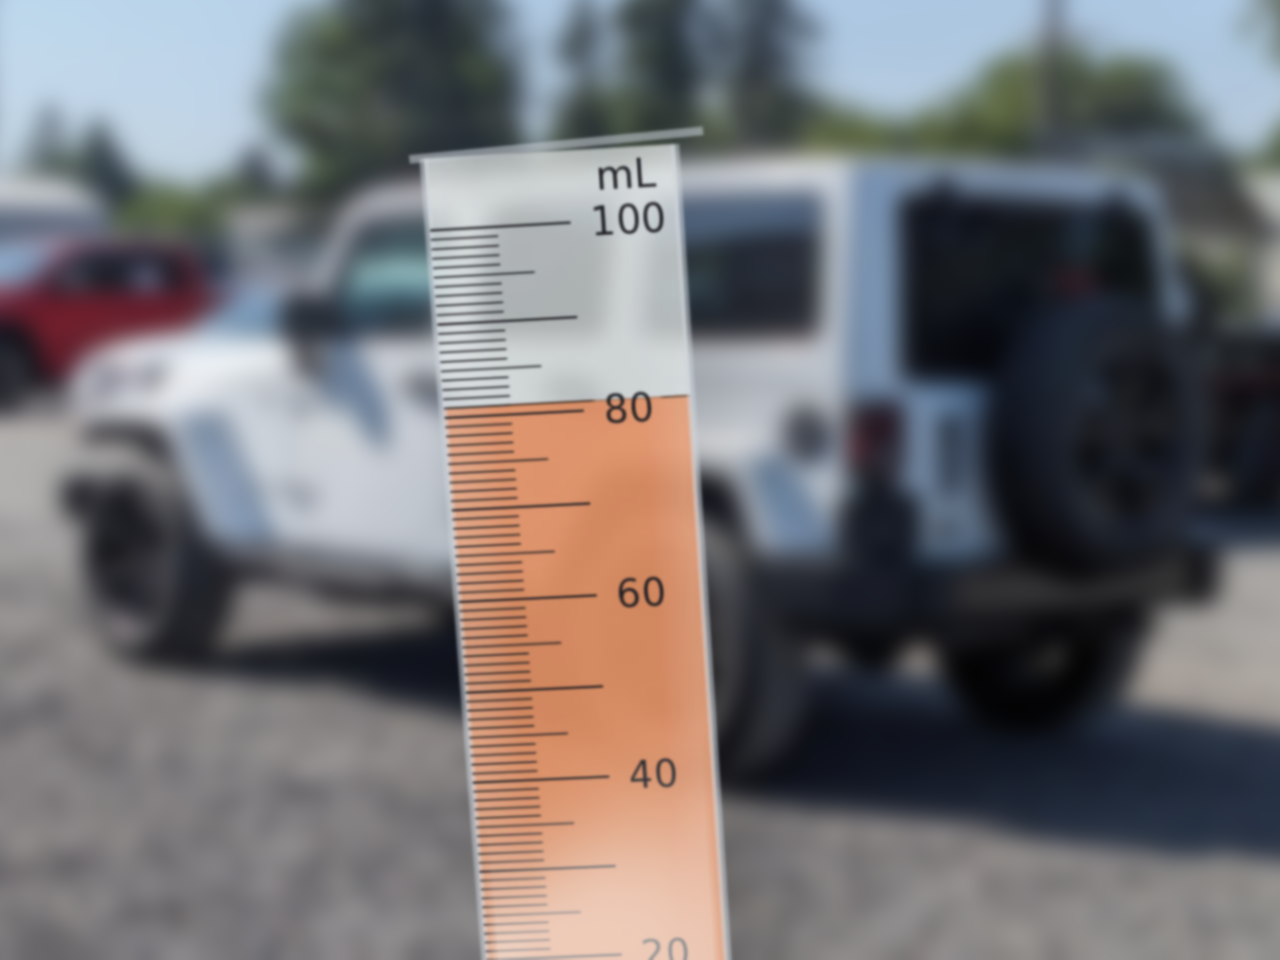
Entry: 81 mL
